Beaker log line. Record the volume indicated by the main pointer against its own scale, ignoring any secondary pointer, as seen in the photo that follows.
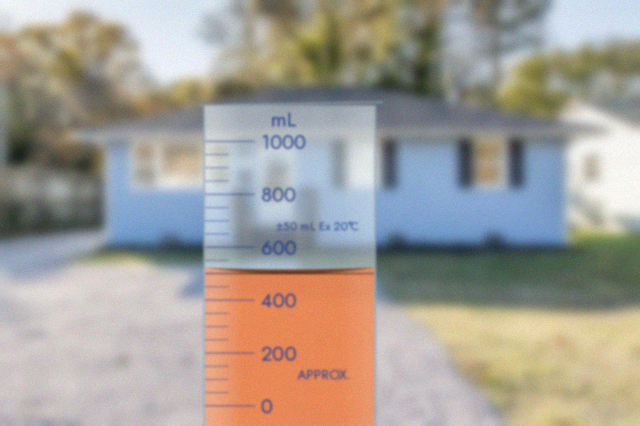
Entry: 500 mL
